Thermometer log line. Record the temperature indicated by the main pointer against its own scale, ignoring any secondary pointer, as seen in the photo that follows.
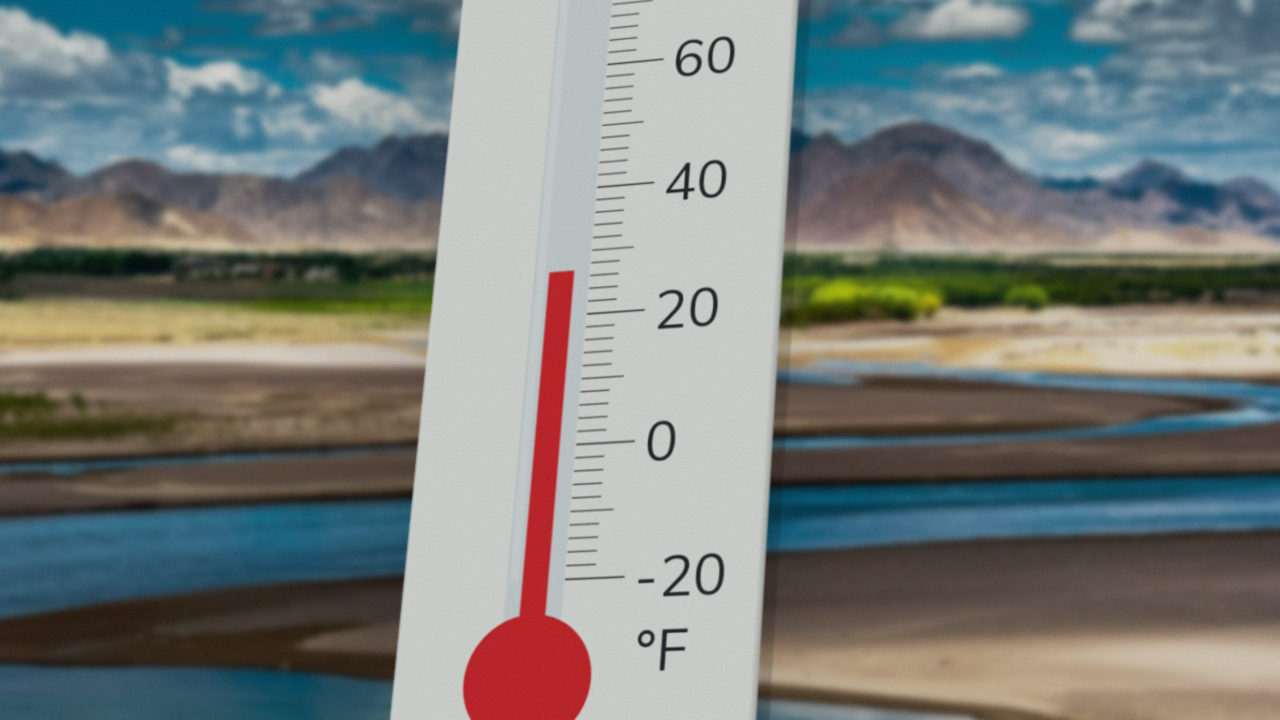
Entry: 27 °F
